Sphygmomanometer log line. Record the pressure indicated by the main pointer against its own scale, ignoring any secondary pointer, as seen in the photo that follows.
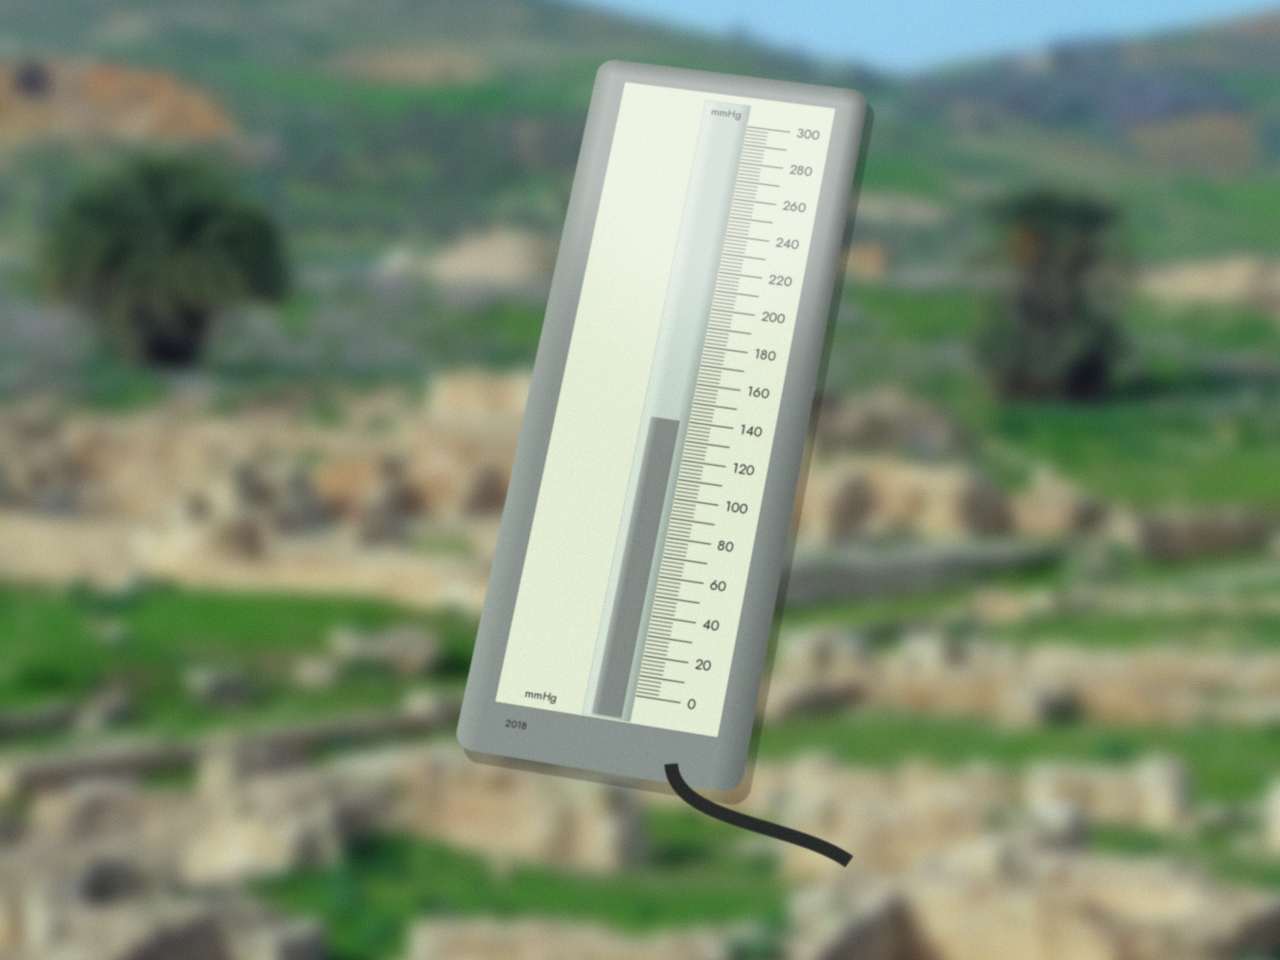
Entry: 140 mmHg
